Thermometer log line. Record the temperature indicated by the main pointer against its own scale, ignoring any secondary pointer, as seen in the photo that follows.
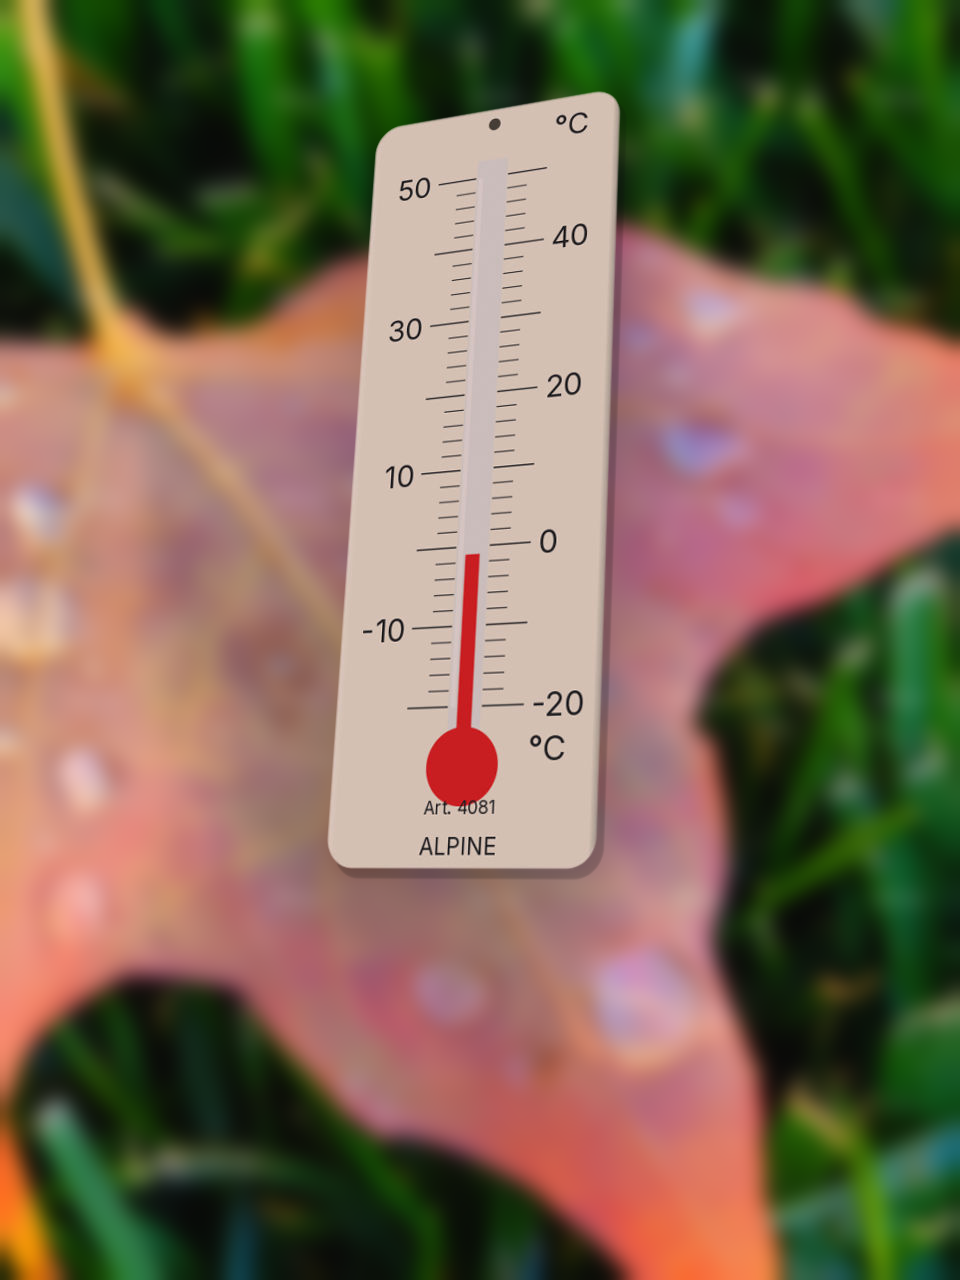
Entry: -1 °C
